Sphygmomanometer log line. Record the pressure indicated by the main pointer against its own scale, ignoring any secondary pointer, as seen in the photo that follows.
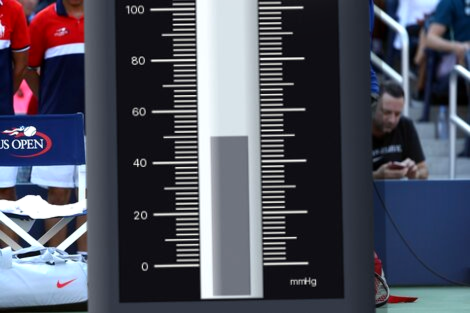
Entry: 50 mmHg
